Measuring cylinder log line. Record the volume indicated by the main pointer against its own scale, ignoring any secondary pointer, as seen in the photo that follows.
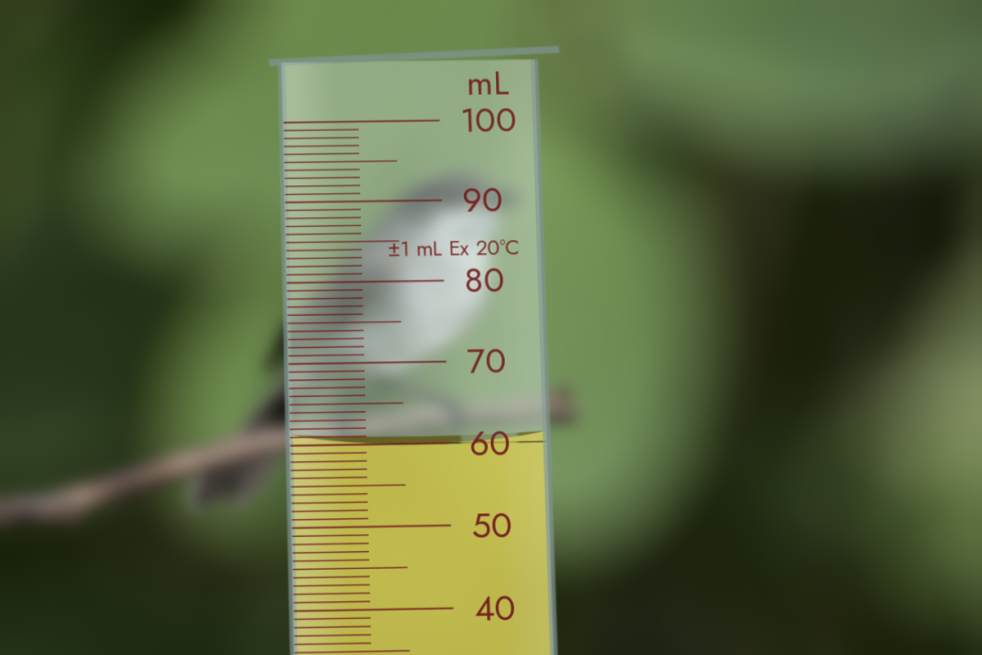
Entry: 60 mL
